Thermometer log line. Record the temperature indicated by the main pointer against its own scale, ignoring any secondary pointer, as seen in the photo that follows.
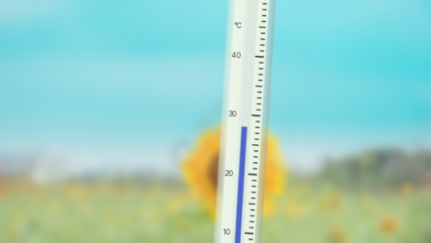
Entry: 28 °C
